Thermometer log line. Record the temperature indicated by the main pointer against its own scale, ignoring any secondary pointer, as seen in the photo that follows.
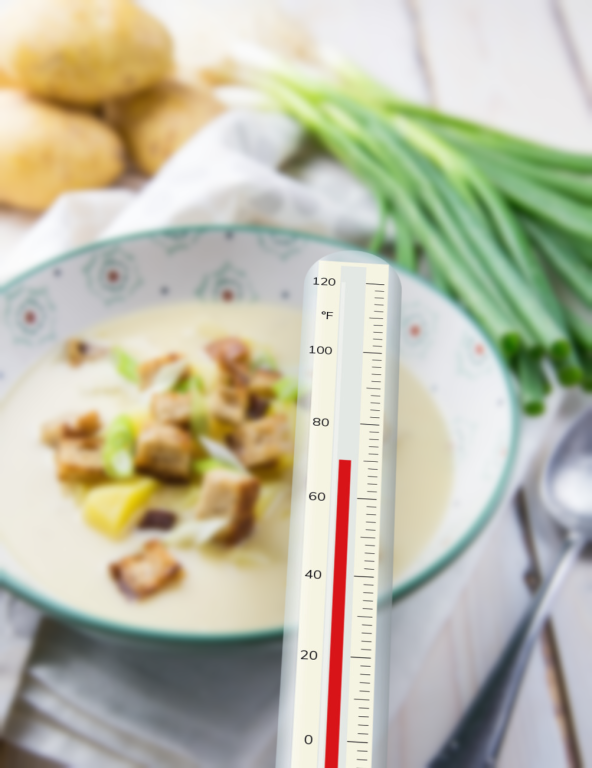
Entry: 70 °F
